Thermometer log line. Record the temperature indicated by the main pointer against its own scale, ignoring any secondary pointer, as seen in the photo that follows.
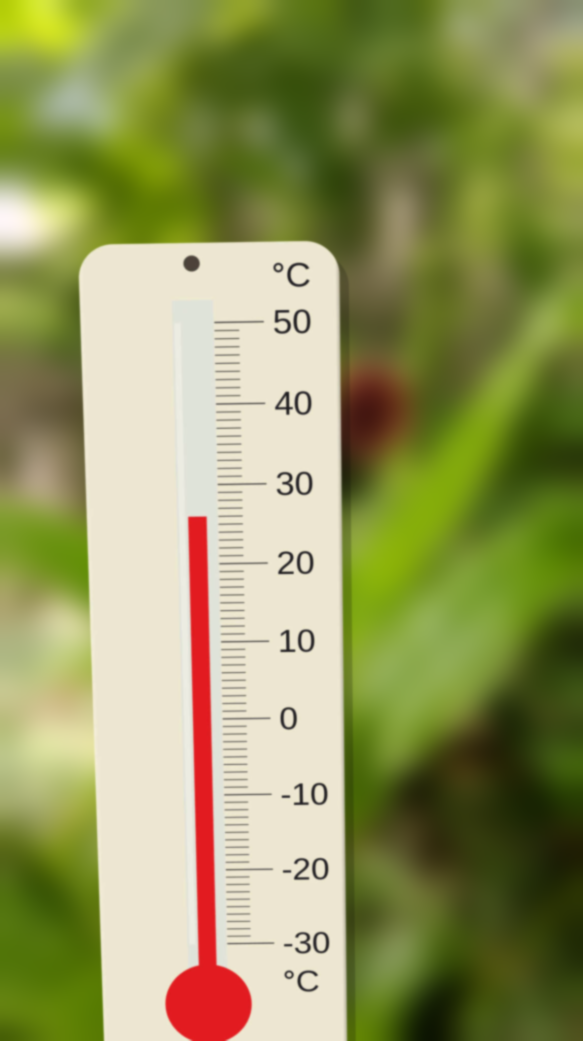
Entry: 26 °C
